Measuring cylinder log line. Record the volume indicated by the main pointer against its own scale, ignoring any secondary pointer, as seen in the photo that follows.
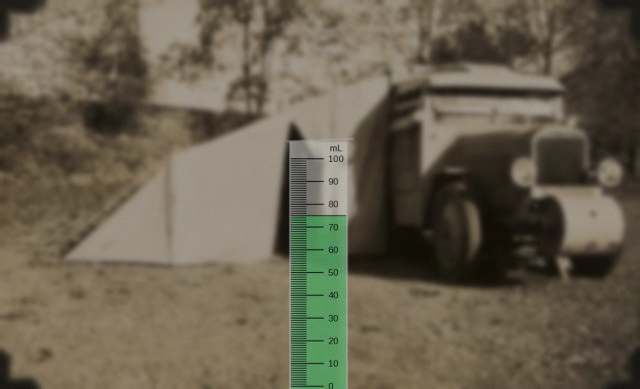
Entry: 75 mL
